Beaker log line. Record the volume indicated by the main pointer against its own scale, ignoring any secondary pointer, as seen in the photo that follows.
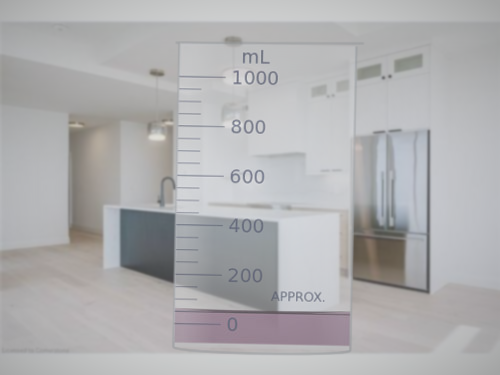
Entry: 50 mL
